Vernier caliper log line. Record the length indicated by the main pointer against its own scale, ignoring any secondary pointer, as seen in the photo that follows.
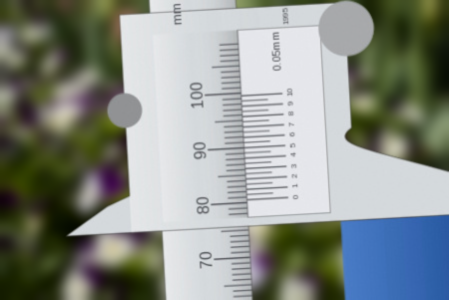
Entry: 80.5 mm
